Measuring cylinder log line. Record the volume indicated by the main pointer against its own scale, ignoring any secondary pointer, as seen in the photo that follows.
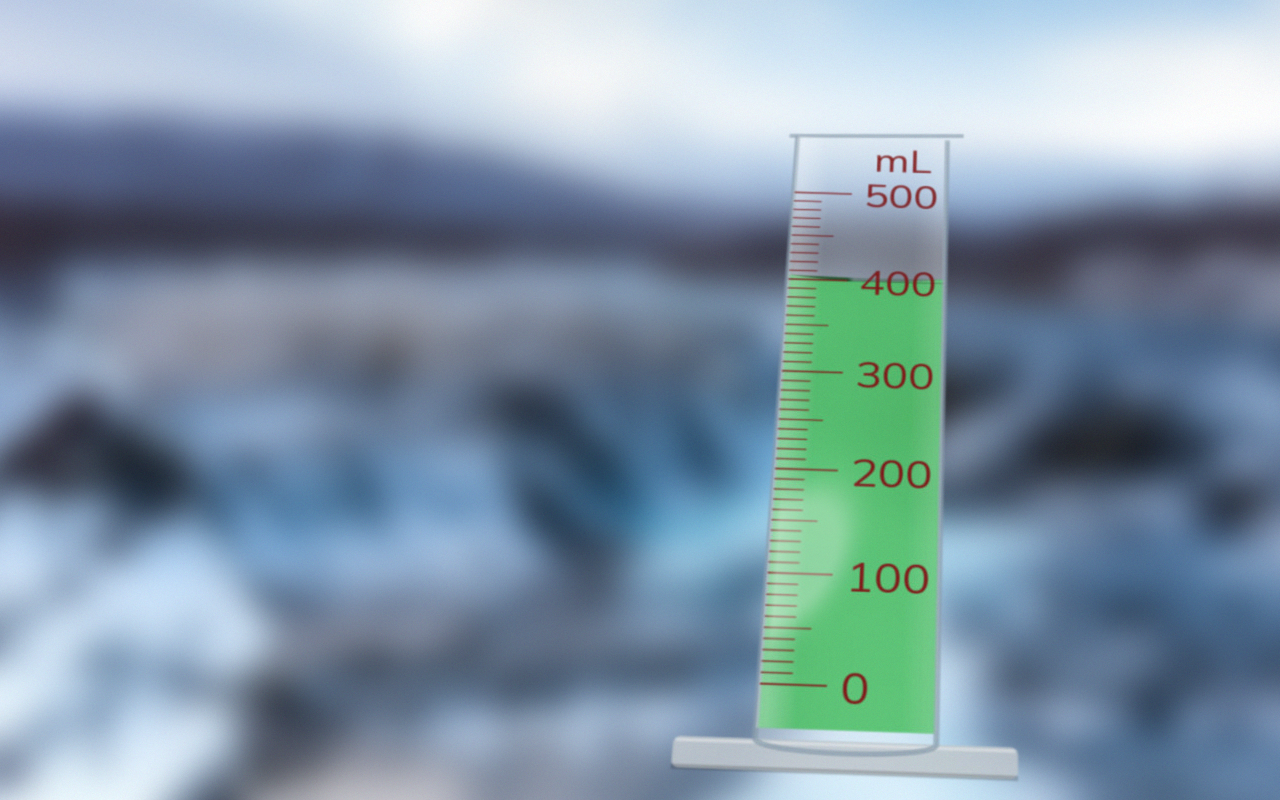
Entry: 400 mL
